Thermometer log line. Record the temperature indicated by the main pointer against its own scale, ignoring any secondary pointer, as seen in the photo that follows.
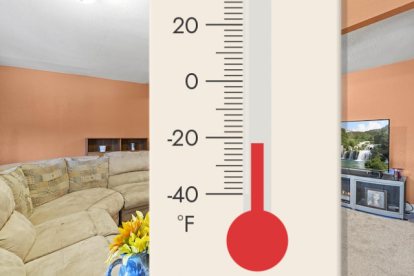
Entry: -22 °F
